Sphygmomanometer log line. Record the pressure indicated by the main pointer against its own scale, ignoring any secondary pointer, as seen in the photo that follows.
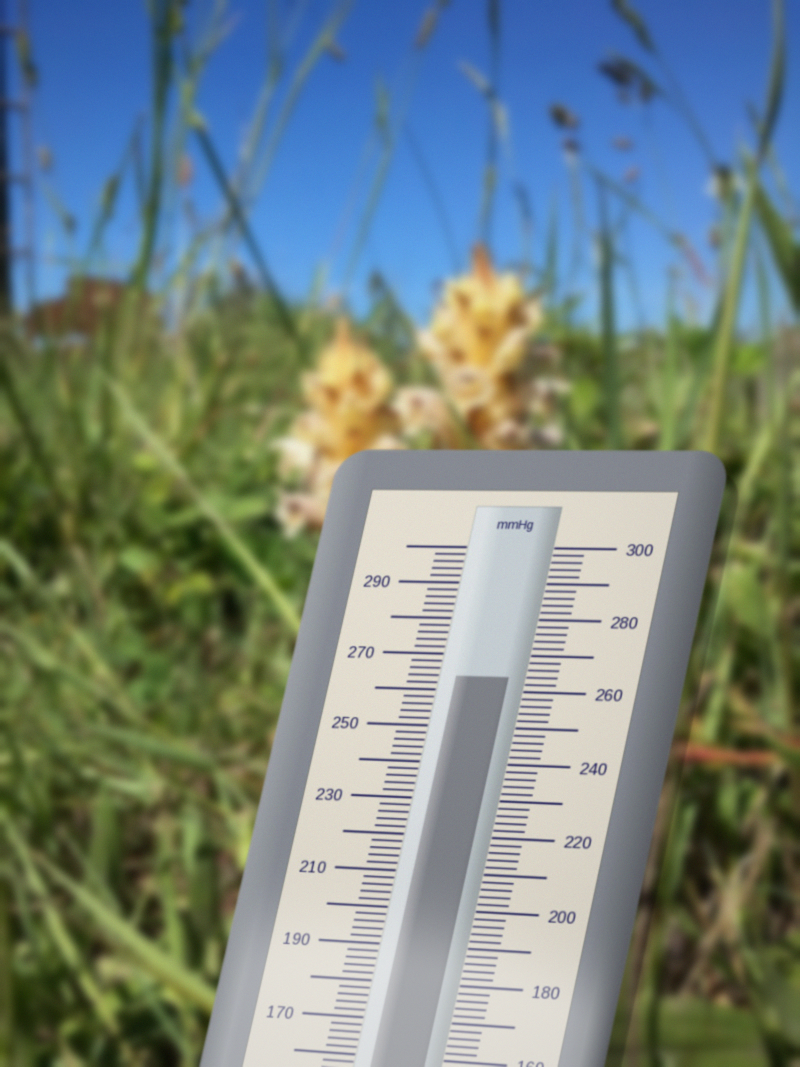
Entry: 264 mmHg
